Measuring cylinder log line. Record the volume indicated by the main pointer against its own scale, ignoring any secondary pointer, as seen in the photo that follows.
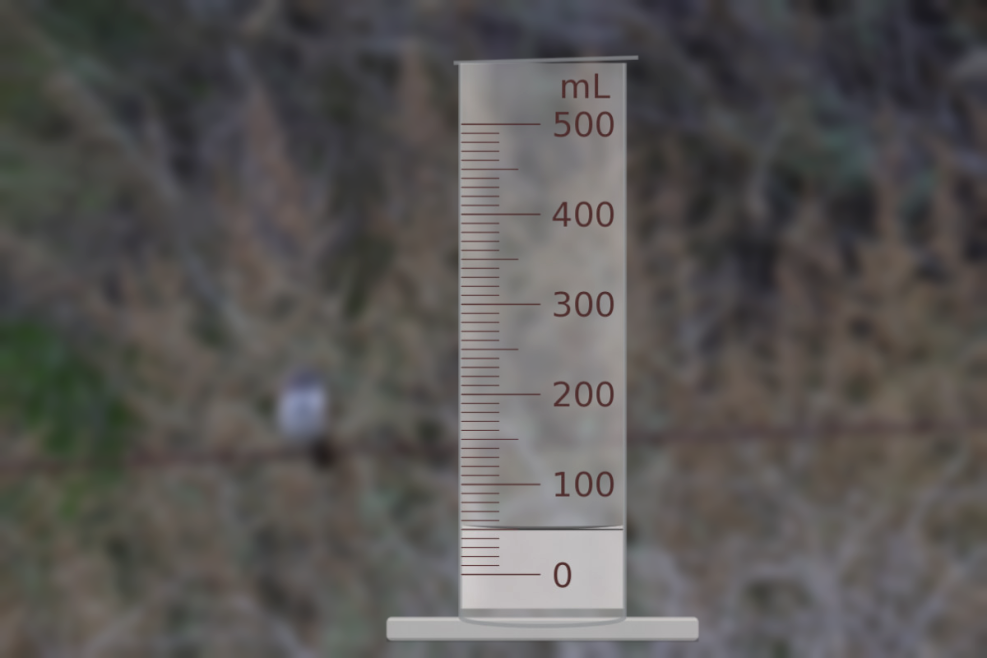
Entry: 50 mL
